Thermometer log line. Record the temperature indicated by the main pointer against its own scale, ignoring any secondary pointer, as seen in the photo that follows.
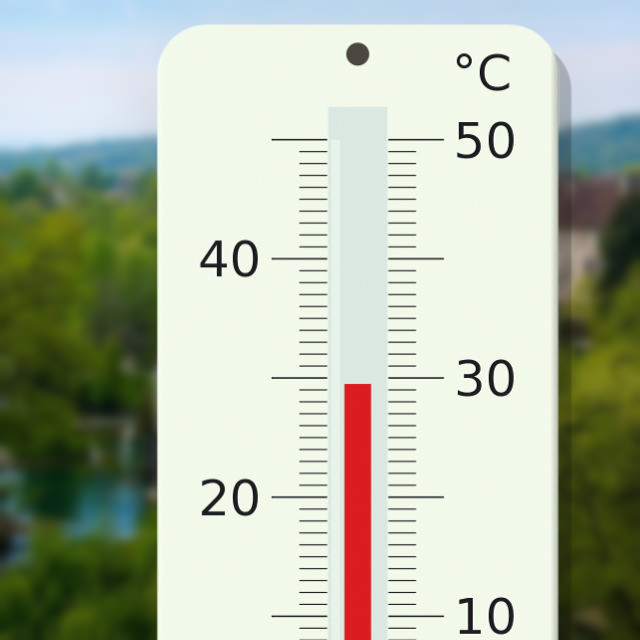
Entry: 29.5 °C
